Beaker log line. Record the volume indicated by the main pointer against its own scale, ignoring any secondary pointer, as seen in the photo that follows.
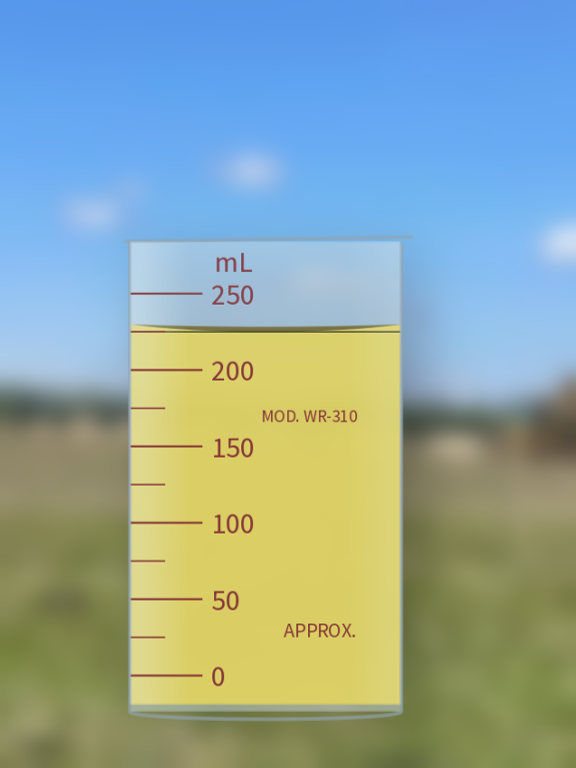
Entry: 225 mL
